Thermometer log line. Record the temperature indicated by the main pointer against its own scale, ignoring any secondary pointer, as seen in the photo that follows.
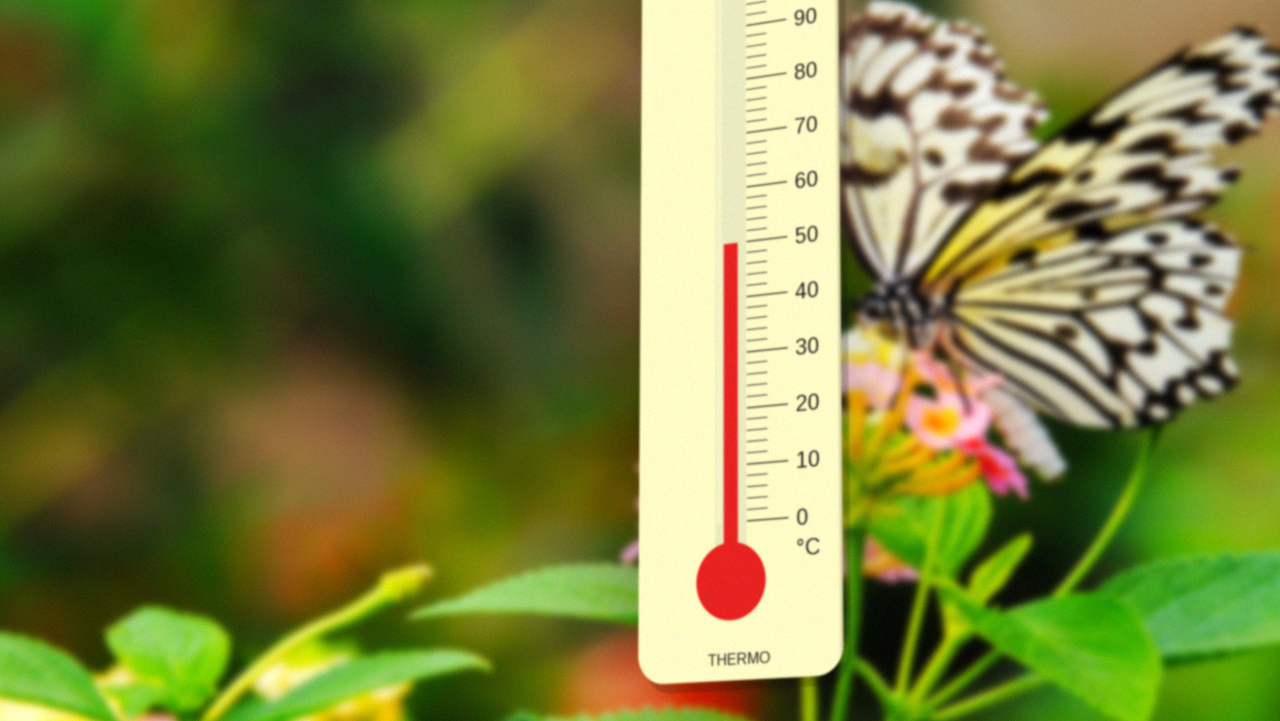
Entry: 50 °C
